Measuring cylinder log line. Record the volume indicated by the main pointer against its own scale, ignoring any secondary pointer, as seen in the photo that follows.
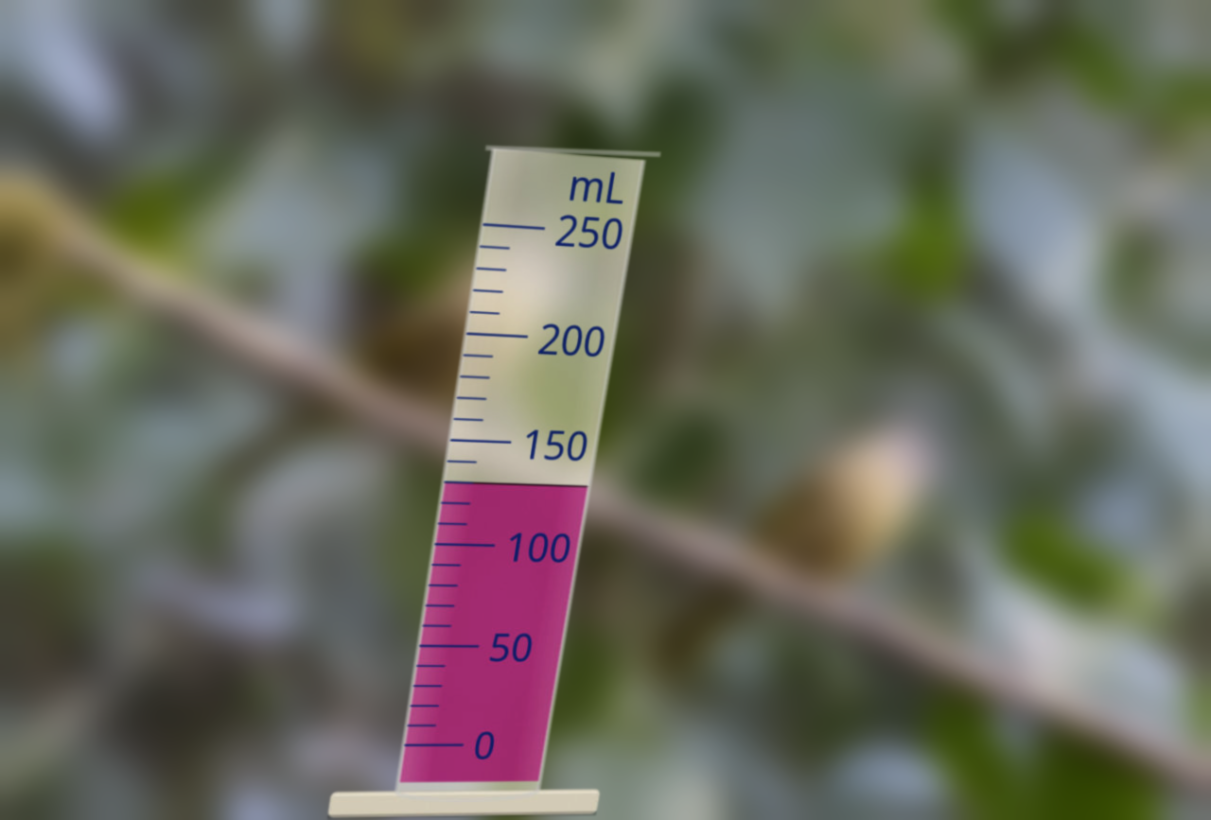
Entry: 130 mL
